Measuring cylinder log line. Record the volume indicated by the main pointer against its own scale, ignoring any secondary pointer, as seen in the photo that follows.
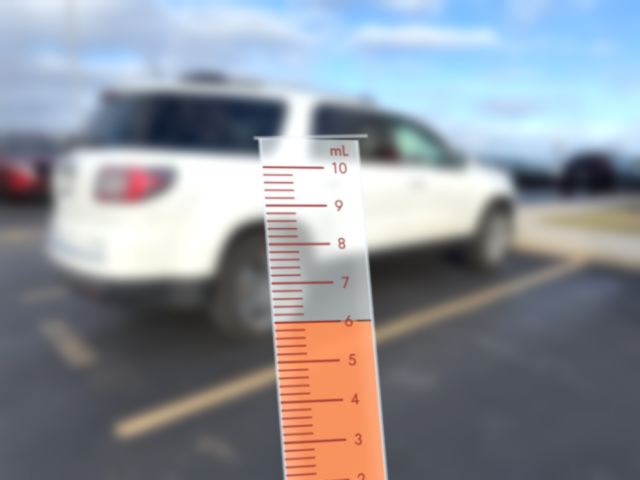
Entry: 6 mL
